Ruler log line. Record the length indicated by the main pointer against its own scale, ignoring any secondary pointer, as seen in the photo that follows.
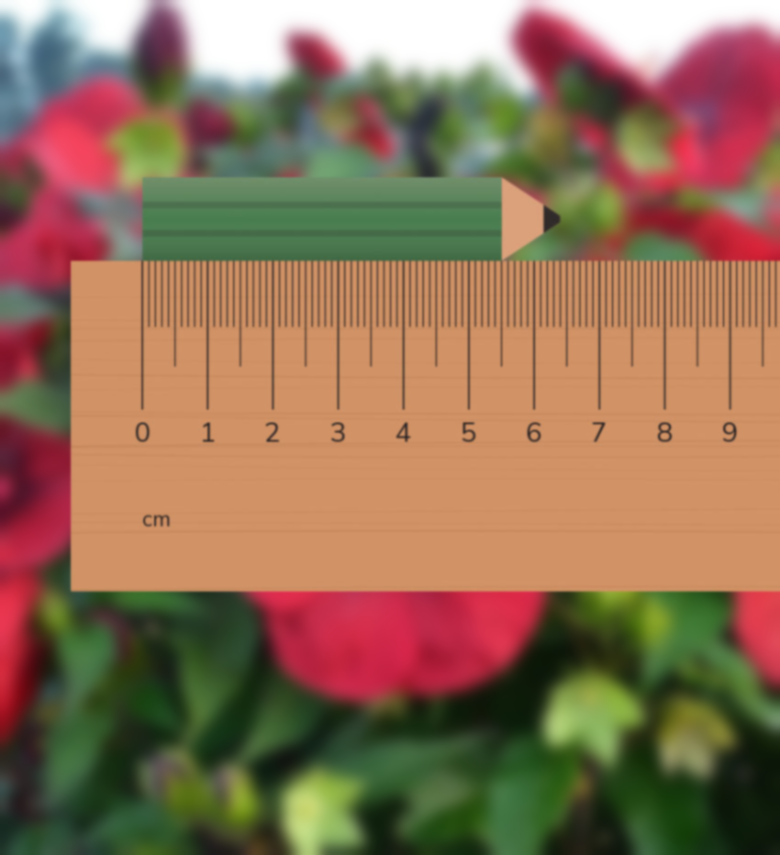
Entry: 6.4 cm
